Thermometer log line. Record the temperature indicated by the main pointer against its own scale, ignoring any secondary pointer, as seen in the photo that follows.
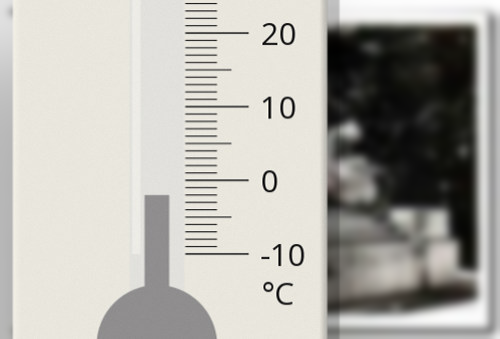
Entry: -2 °C
